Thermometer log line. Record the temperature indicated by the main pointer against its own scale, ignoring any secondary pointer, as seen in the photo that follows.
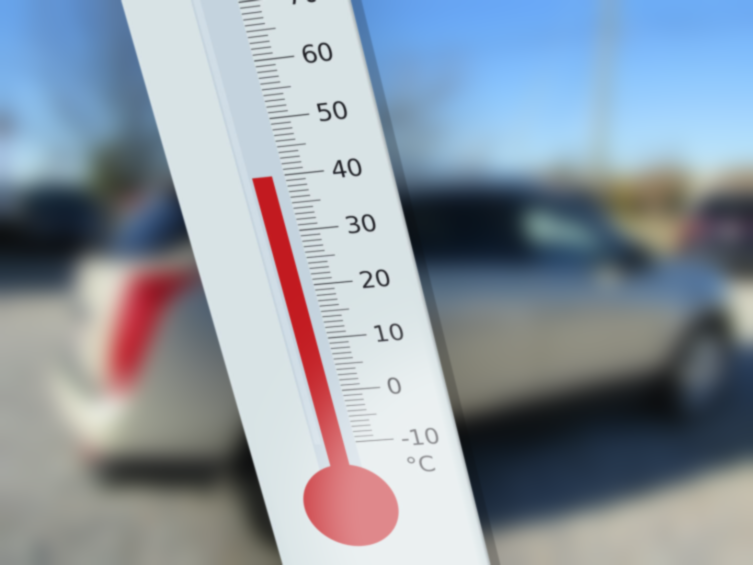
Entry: 40 °C
